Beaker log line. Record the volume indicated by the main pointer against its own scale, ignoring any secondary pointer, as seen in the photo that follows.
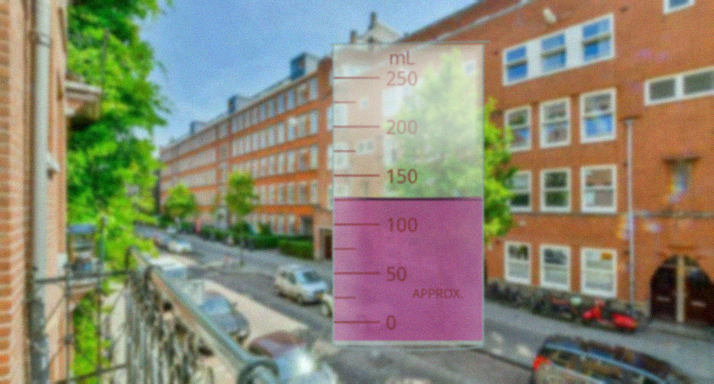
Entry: 125 mL
